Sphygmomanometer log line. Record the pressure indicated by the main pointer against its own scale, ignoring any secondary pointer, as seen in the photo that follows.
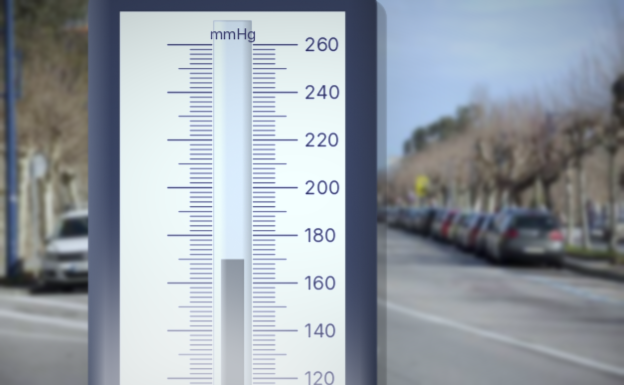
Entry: 170 mmHg
